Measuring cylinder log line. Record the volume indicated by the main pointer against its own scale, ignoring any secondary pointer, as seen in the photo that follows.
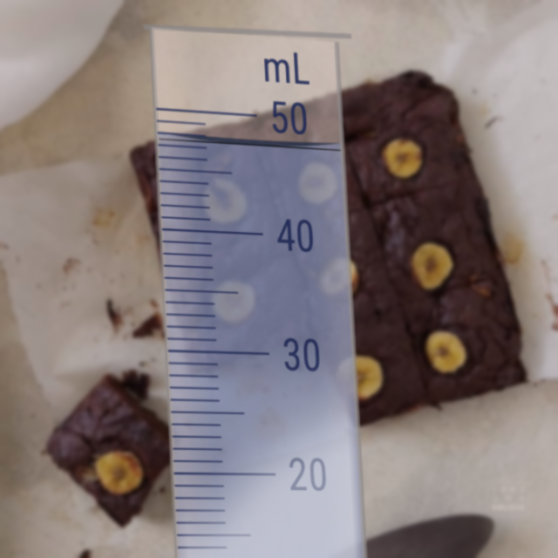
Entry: 47.5 mL
